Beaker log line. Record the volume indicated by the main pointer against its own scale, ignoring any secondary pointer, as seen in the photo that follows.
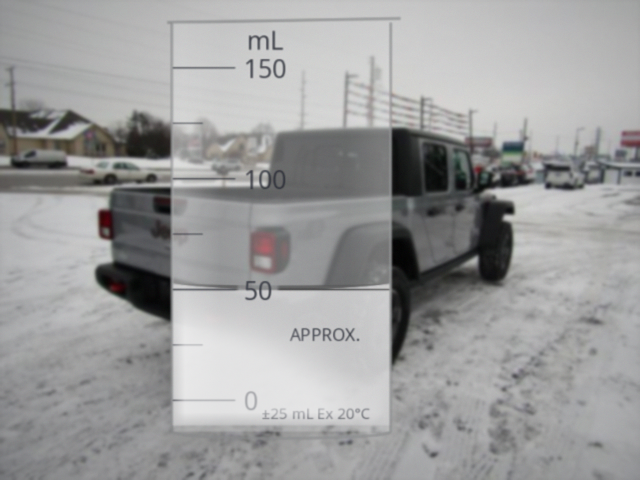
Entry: 50 mL
